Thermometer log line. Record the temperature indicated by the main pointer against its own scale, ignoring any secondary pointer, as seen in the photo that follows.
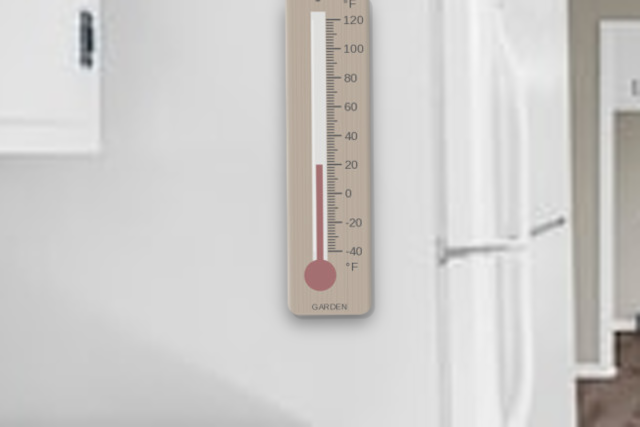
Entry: 20 °F
